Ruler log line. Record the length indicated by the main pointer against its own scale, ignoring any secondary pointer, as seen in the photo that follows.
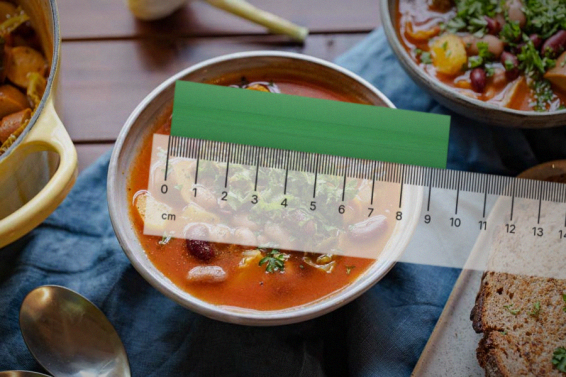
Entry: 9.5 cm
